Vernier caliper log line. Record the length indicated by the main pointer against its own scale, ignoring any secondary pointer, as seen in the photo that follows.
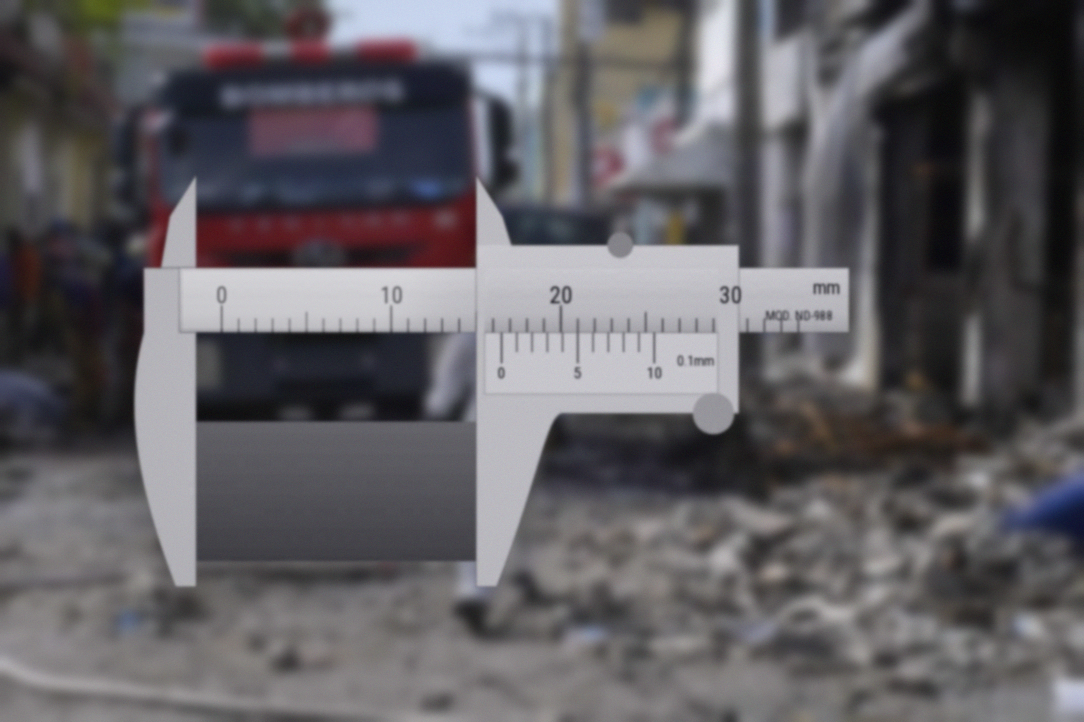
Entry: 16.5 mm
